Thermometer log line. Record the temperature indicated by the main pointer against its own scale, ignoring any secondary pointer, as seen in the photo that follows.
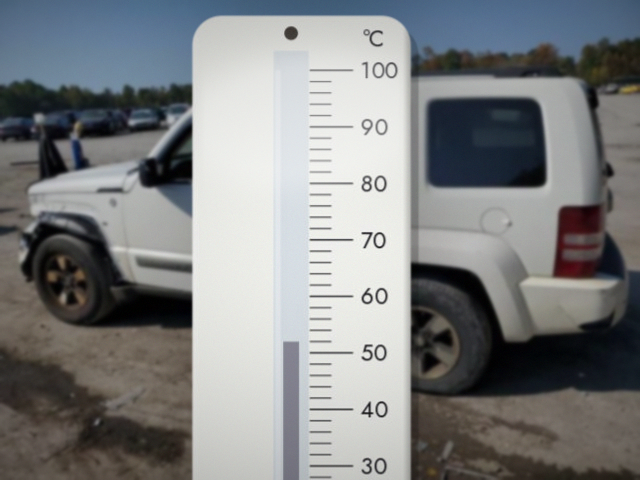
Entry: 52 °C
